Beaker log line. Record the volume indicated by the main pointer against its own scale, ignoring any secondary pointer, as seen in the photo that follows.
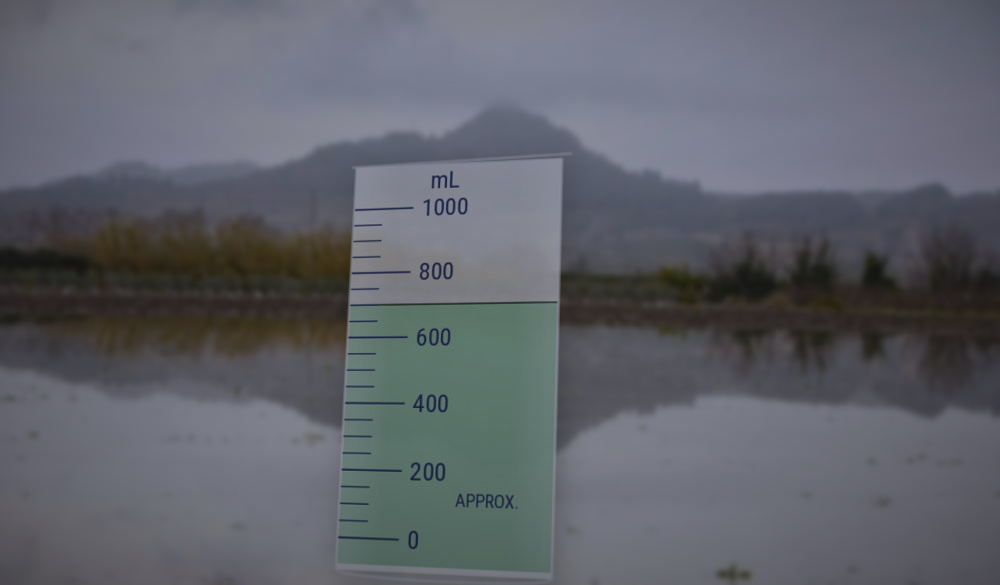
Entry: 700 mL
